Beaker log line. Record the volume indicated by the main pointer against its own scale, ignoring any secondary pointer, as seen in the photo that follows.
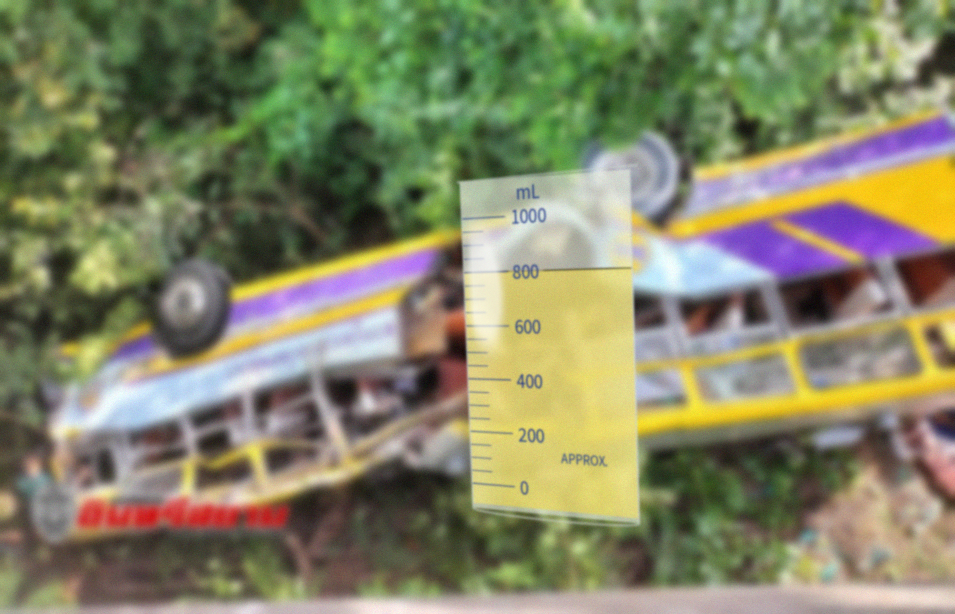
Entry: 800 mL
